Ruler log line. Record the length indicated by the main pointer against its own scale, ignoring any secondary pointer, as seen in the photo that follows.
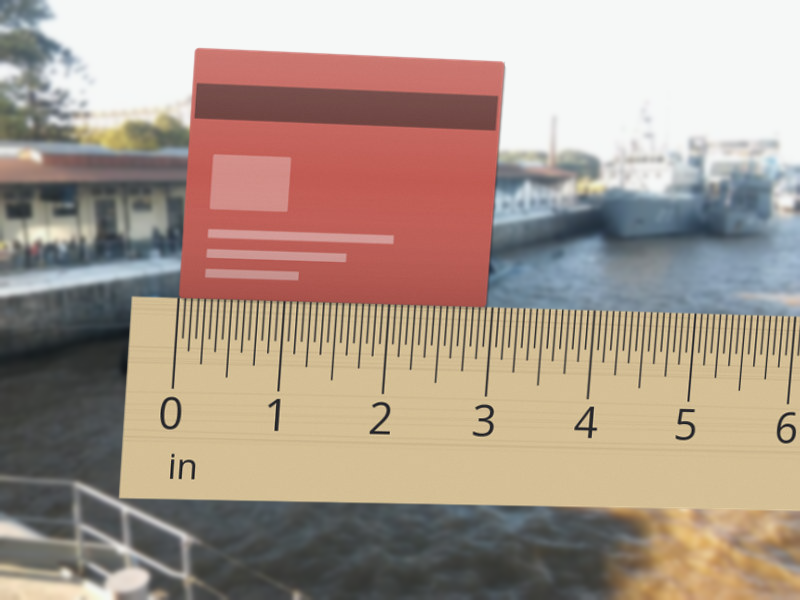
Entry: 2.9375 in
